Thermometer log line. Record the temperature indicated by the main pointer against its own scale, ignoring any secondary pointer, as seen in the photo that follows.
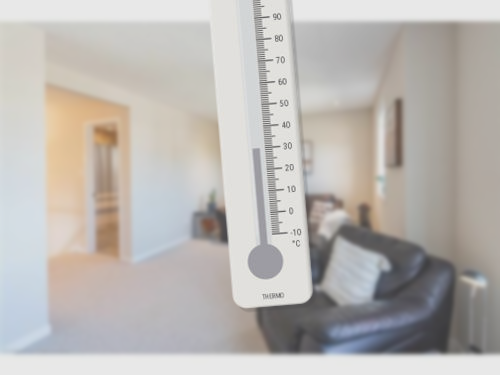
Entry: 30 °C
